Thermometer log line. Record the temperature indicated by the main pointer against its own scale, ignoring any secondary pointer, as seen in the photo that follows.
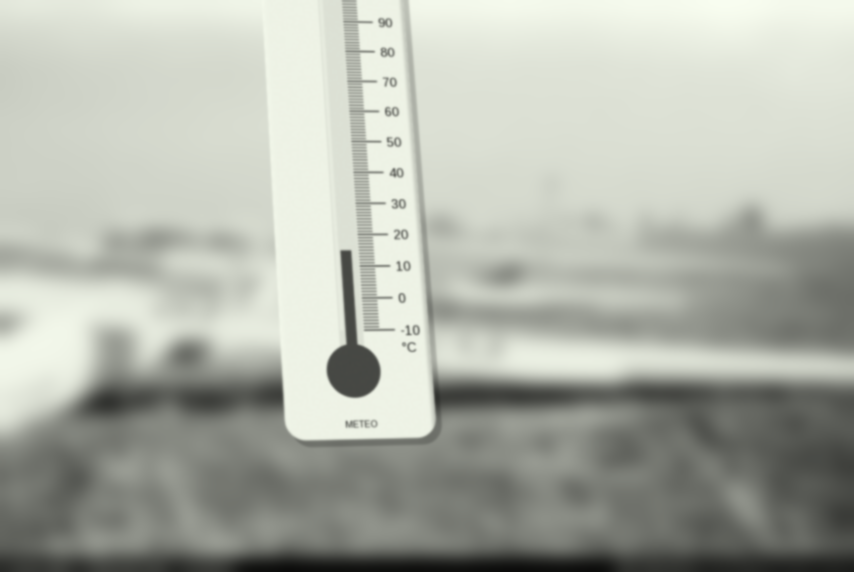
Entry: 15 °C
